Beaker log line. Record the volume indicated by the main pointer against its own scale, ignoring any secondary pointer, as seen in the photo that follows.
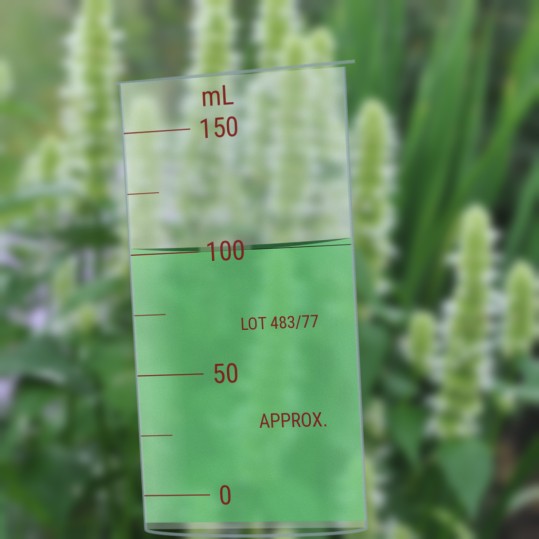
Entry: 100 mL
